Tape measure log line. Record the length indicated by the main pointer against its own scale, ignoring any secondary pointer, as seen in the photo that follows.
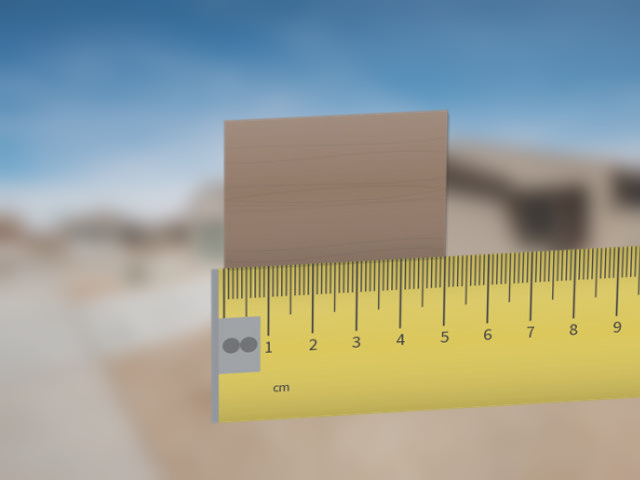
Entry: 5 cm
